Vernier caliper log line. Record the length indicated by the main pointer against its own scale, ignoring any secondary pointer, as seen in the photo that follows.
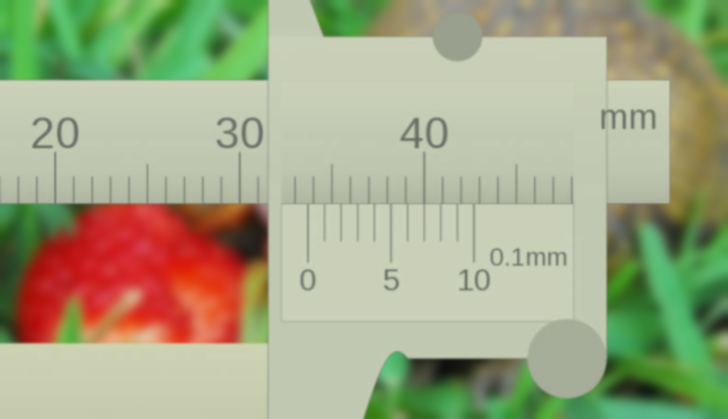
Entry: 33.7 mm
